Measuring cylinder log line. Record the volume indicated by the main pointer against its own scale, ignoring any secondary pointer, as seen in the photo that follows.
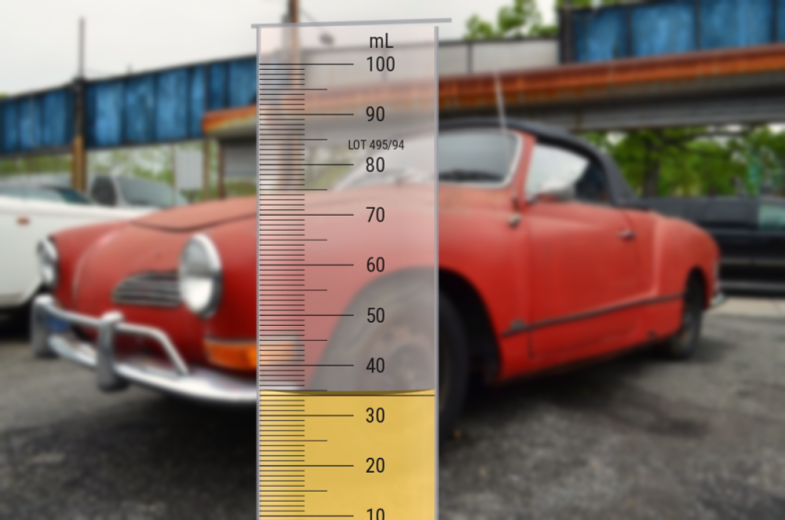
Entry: 34 mL
